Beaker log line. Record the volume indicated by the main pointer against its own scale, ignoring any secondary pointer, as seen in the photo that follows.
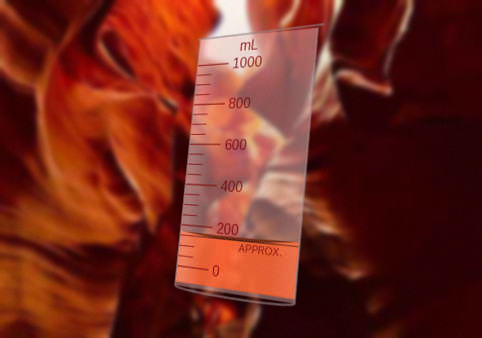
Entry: 150 mL
